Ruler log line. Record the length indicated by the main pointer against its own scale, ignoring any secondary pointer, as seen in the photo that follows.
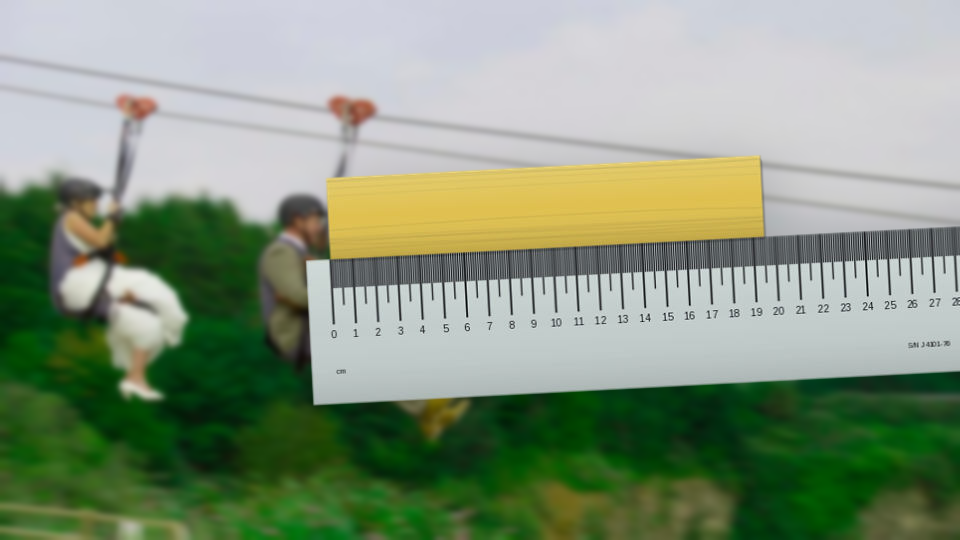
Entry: 19.5 cm
